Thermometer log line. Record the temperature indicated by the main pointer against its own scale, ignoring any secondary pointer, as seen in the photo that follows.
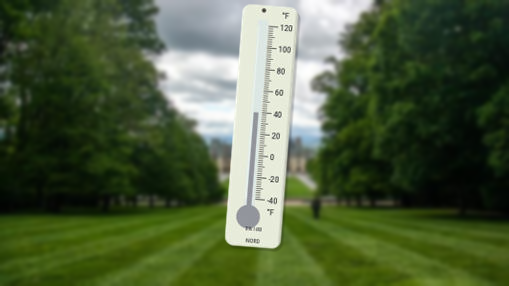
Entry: 40 °F
